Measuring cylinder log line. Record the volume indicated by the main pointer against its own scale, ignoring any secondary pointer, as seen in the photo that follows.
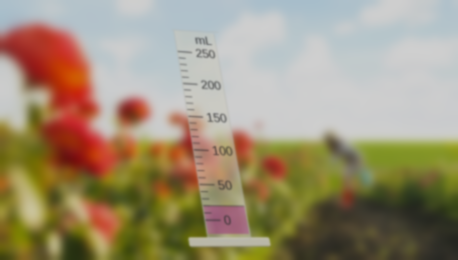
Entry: 20 mL
